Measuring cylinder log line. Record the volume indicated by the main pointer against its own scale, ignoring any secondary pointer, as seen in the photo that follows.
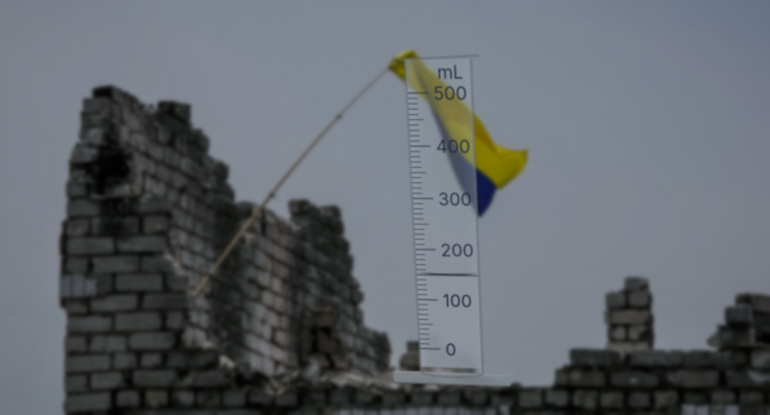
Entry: 150 mL
